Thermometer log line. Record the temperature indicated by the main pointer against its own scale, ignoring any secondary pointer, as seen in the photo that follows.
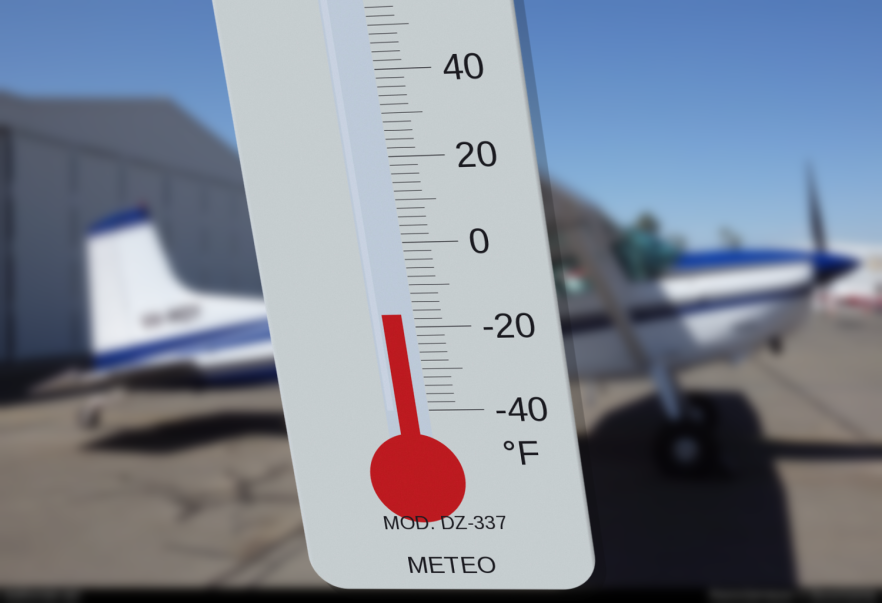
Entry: -17 °F
